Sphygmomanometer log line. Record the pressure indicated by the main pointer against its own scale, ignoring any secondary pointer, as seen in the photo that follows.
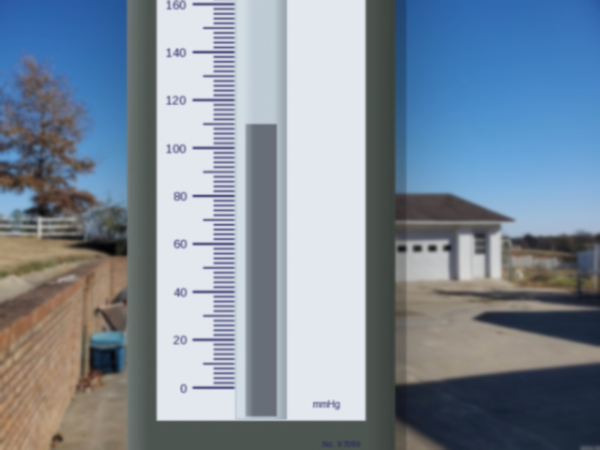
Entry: 110 mmHg
